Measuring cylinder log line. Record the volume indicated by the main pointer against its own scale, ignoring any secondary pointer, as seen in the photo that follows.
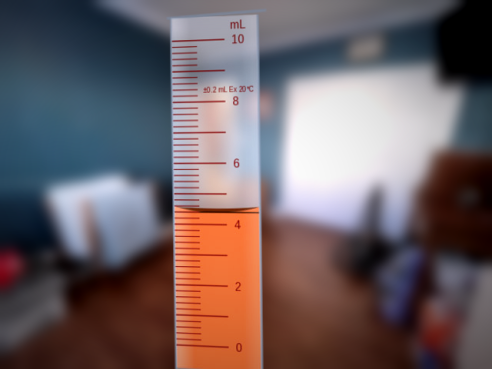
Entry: 4.4 mL
